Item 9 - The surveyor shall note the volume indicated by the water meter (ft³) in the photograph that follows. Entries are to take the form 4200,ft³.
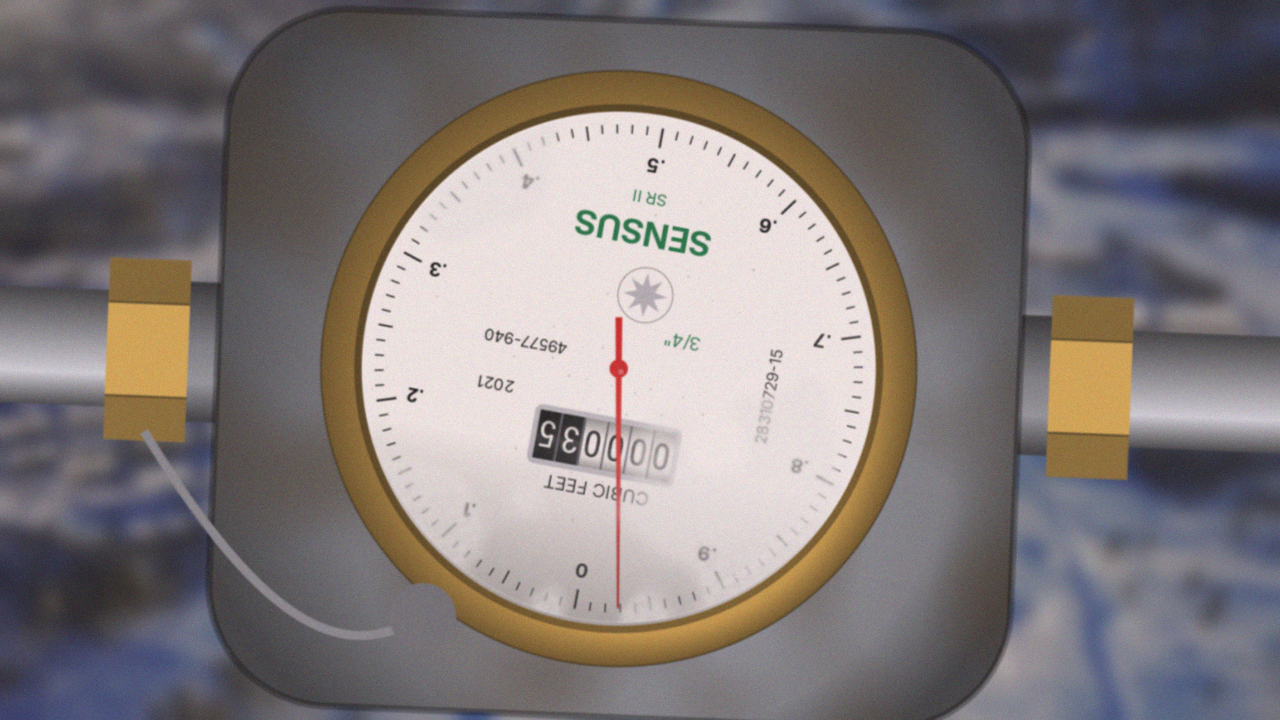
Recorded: 34.97,ft³
